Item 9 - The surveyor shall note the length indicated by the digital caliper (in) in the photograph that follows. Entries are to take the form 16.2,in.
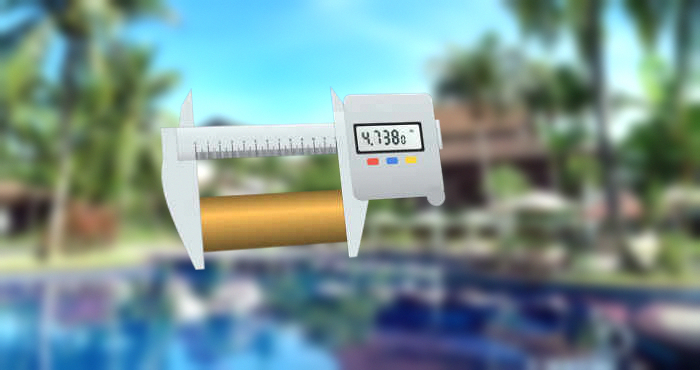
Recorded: 4.7380,in
